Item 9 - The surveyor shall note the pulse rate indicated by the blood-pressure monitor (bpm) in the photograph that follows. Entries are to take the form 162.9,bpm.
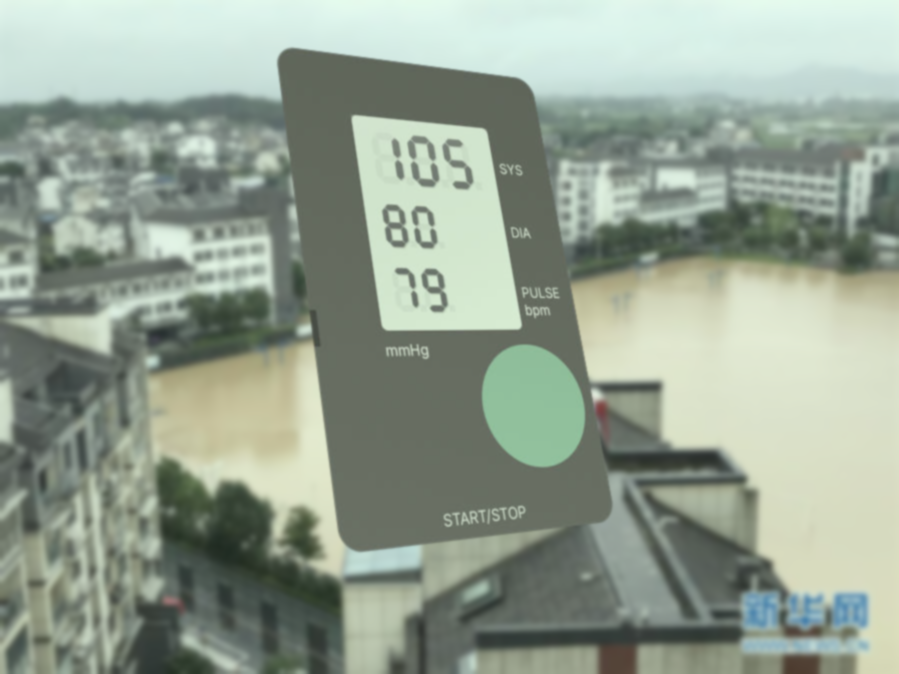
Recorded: 79,bpm
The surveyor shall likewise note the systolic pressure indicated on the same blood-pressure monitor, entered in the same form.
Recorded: 105,mmHg
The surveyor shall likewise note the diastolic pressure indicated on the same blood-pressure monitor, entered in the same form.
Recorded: 80,mmHg
